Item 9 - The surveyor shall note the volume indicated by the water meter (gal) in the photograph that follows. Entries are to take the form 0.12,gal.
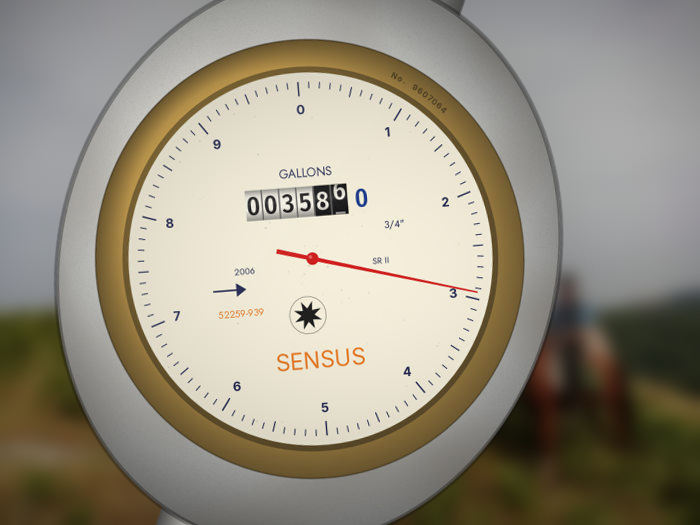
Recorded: 35862.9,gal
